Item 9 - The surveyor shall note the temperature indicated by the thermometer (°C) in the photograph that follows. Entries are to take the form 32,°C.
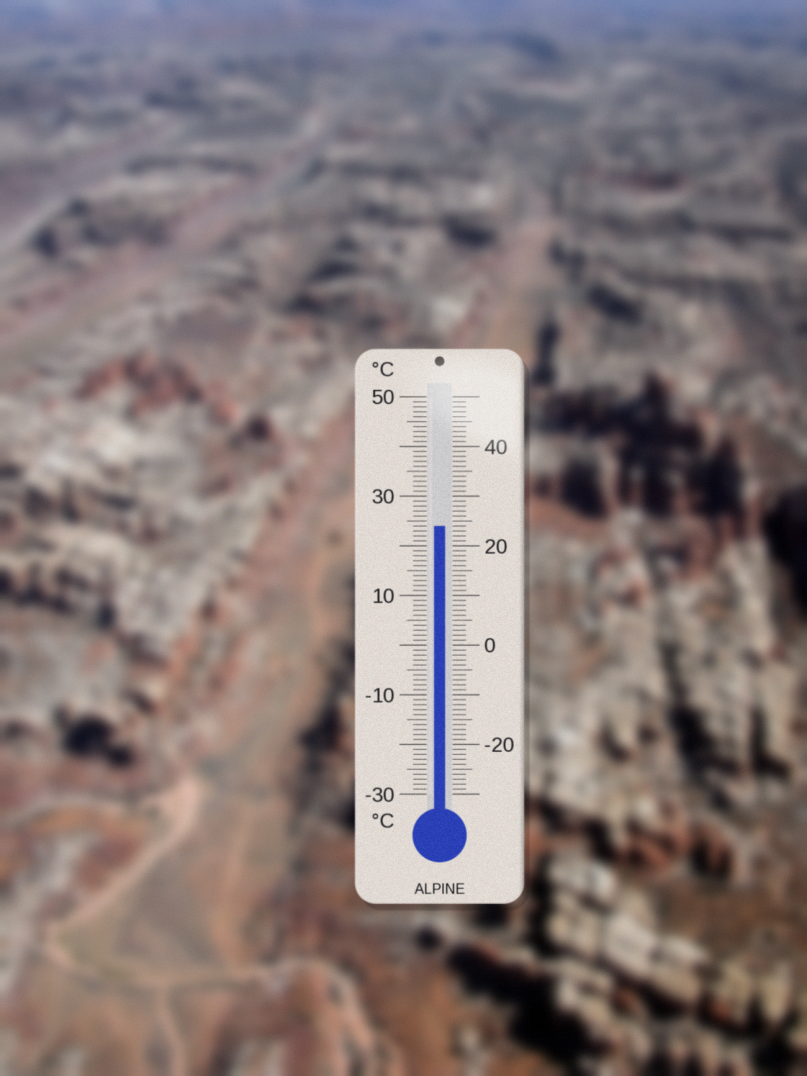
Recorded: 24,°C
